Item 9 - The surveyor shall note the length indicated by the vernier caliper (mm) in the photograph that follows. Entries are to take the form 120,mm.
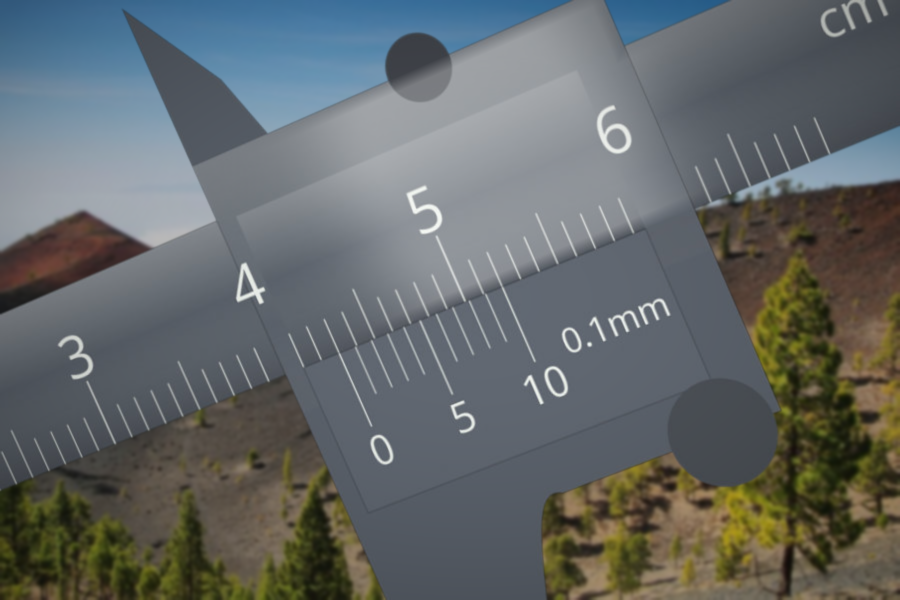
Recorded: 43.0,mm
